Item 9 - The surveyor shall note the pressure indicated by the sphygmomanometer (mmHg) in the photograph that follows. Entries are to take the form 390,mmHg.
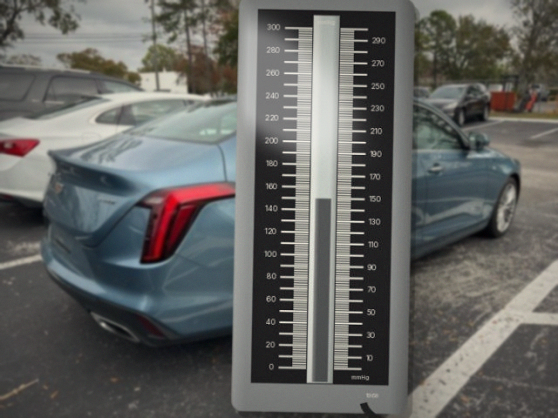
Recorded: 150,mmHg
